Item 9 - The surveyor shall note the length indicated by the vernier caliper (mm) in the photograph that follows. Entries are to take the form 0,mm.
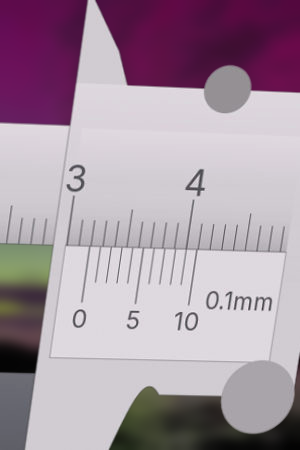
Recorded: 31.9,mm
